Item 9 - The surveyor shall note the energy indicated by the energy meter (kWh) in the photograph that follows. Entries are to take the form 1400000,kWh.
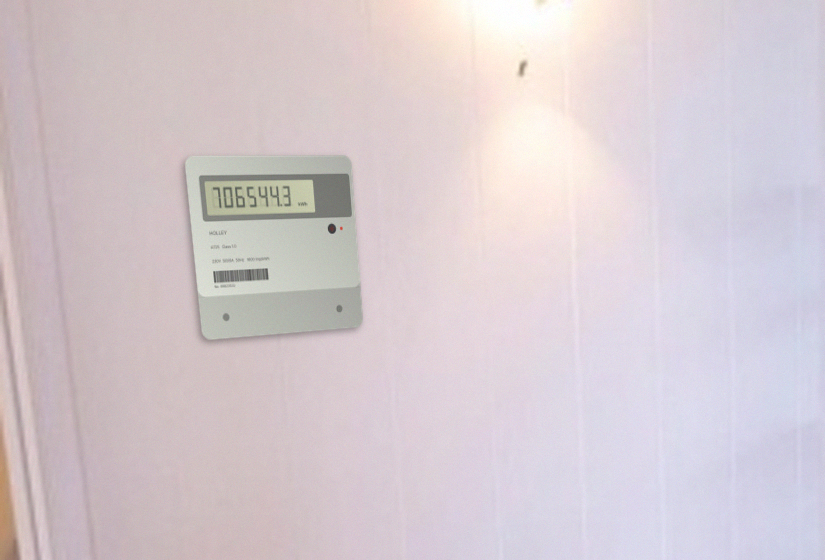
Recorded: 706544.3,kWh
